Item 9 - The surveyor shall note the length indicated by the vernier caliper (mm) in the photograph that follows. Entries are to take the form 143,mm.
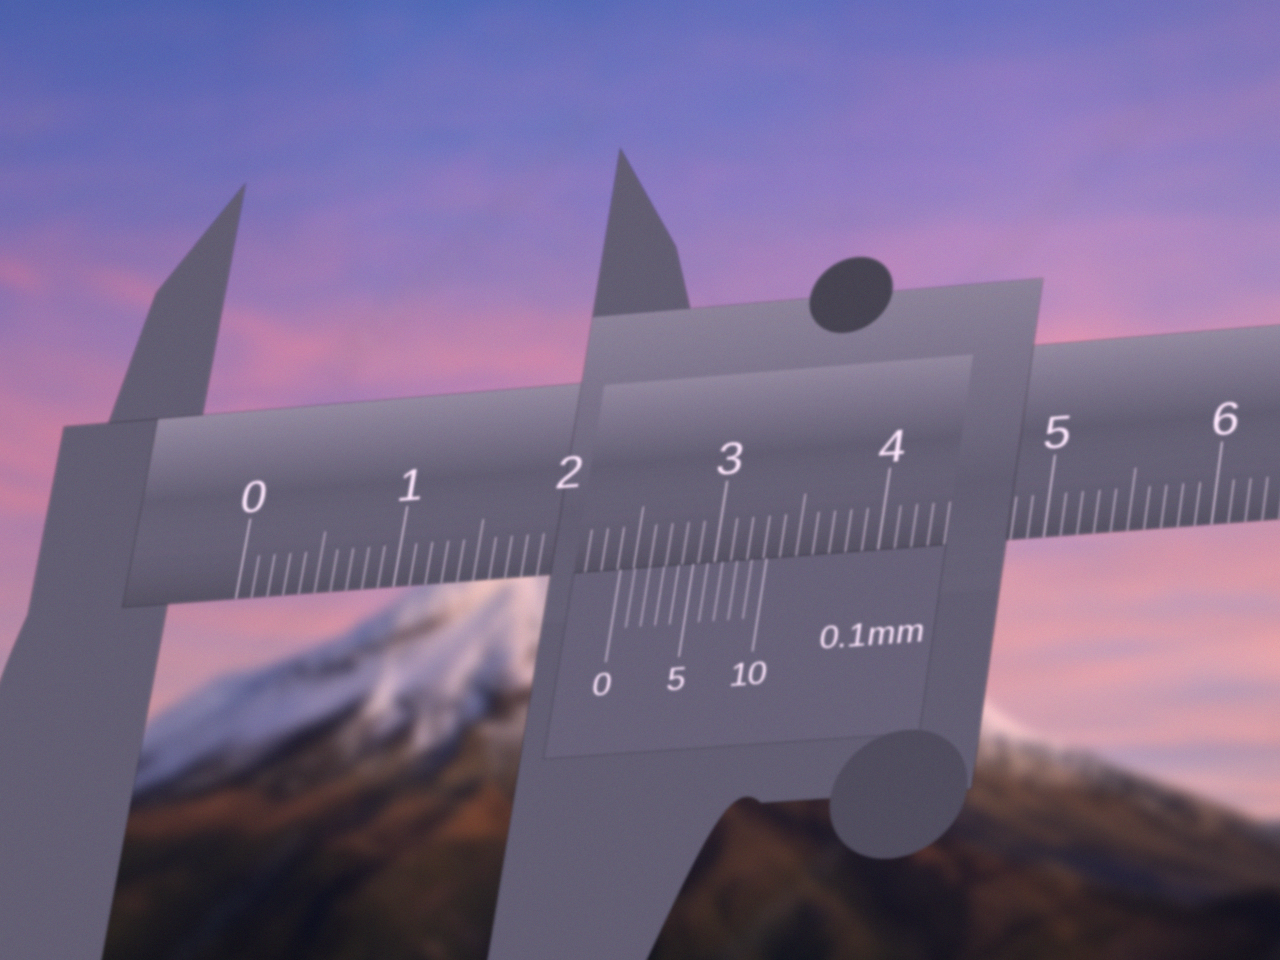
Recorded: 24.2,mm
